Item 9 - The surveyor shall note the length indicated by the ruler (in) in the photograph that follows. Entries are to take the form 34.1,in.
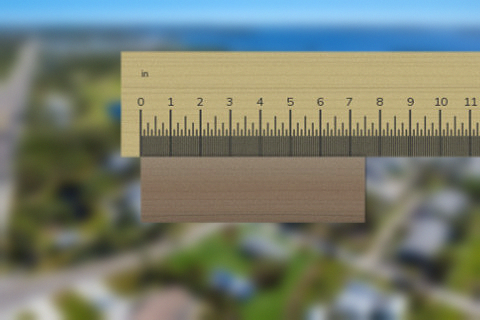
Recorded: 7.5,in
